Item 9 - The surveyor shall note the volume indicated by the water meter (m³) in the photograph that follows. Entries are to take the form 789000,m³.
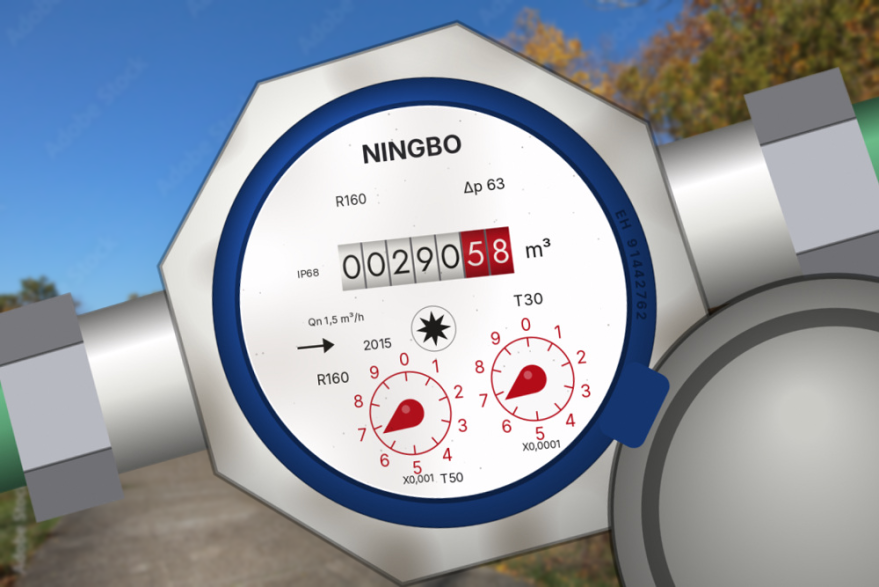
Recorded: 290.5866,m³
